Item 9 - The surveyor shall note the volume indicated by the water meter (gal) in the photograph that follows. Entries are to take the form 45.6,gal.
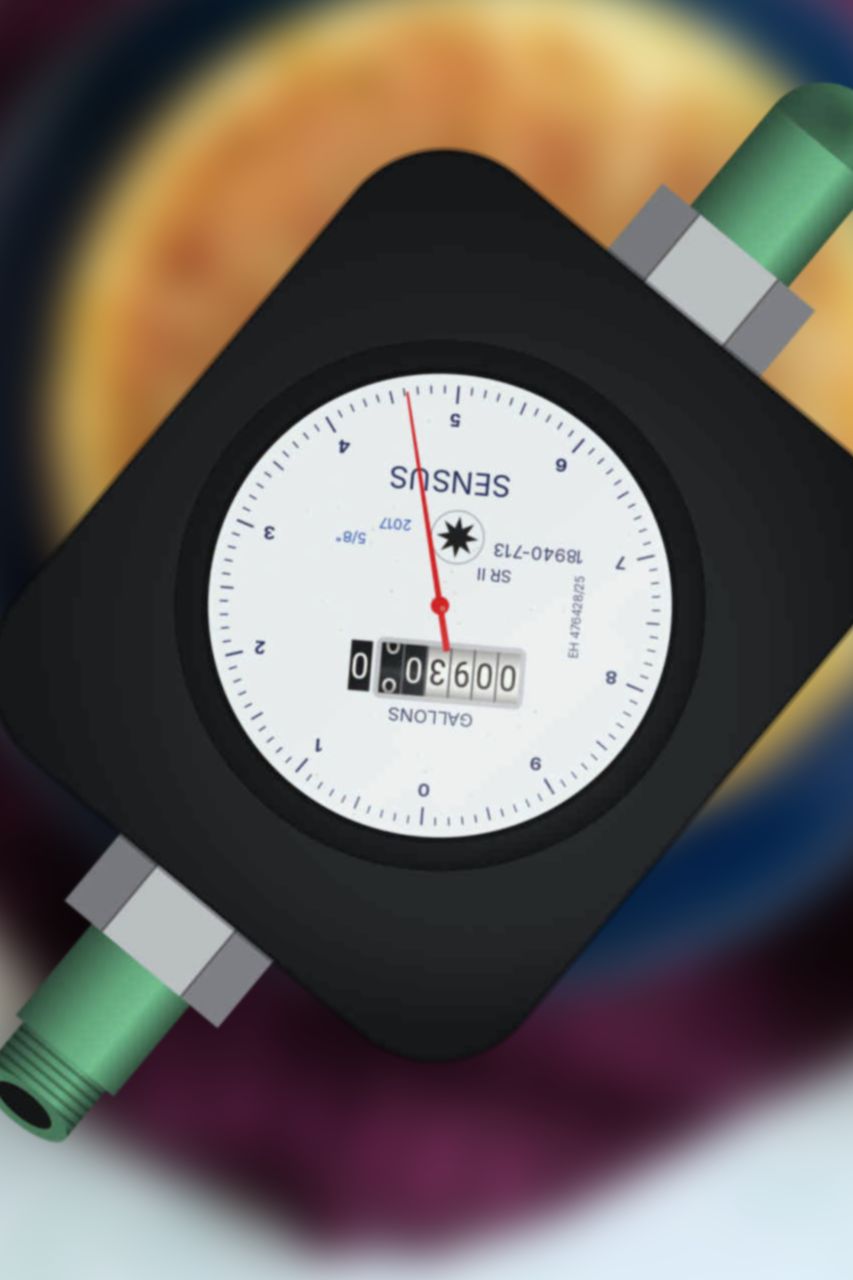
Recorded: 93084.6,gal
